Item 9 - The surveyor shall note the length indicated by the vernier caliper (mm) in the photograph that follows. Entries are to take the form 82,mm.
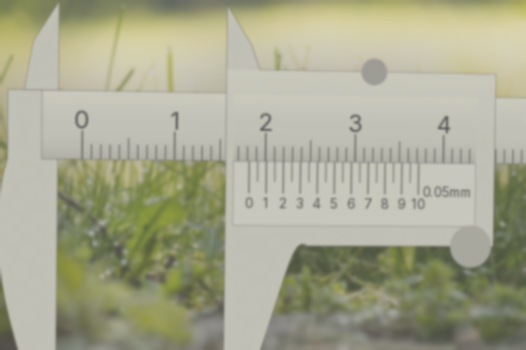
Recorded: 18.2,mm
